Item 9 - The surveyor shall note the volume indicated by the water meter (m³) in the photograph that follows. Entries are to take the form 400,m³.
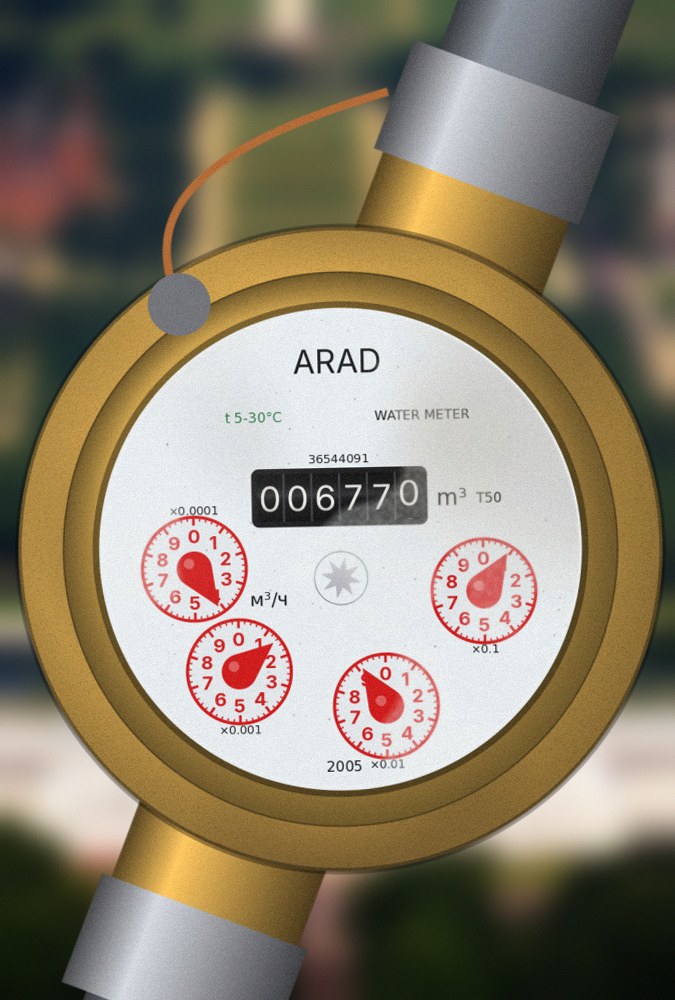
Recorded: 6770.0914,m³
